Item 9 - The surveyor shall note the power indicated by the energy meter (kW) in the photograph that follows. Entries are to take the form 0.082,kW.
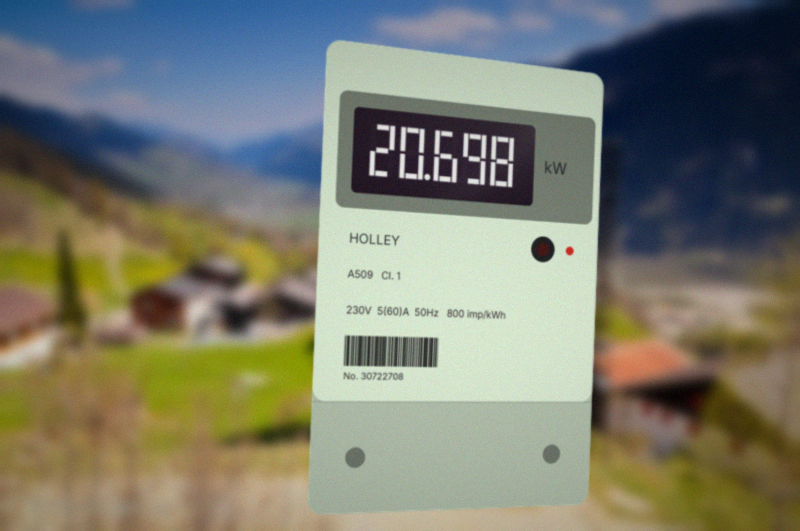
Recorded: 20.698,kW
